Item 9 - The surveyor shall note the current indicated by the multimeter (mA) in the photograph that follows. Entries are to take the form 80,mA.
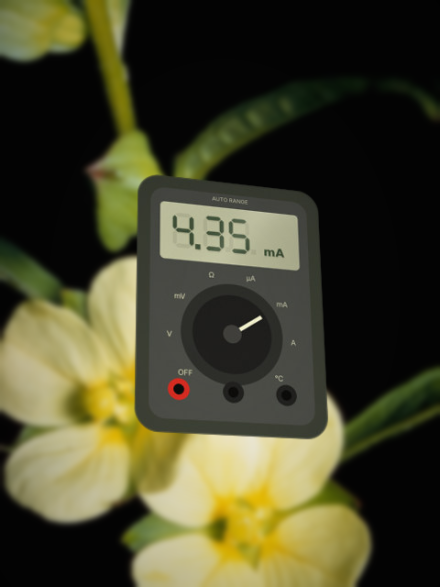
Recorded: 4.35,mA
